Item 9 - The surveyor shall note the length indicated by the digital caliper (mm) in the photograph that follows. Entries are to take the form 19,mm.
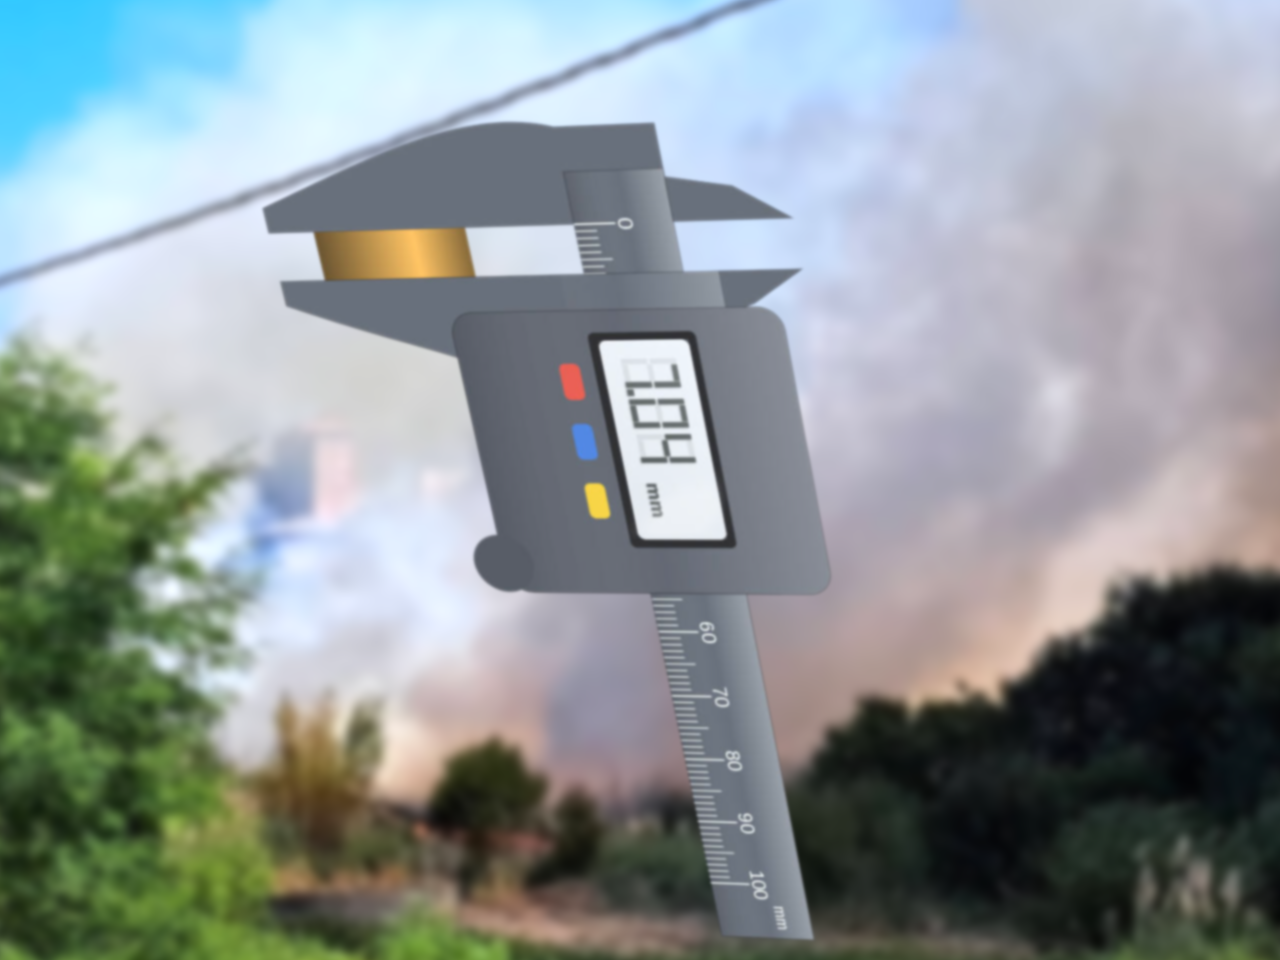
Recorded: 7.04,mm
